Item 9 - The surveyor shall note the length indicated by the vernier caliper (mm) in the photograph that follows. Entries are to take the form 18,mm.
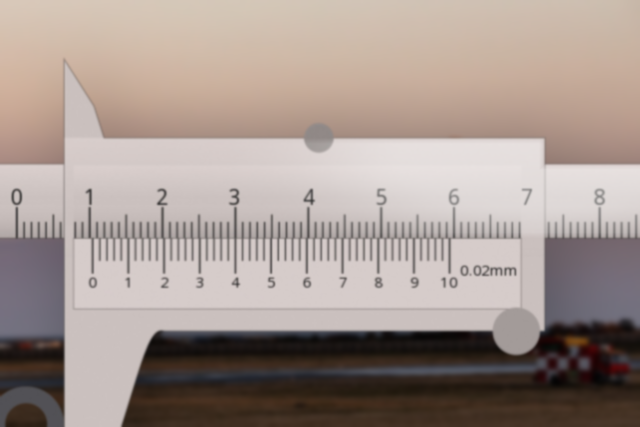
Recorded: 10.4,mm
